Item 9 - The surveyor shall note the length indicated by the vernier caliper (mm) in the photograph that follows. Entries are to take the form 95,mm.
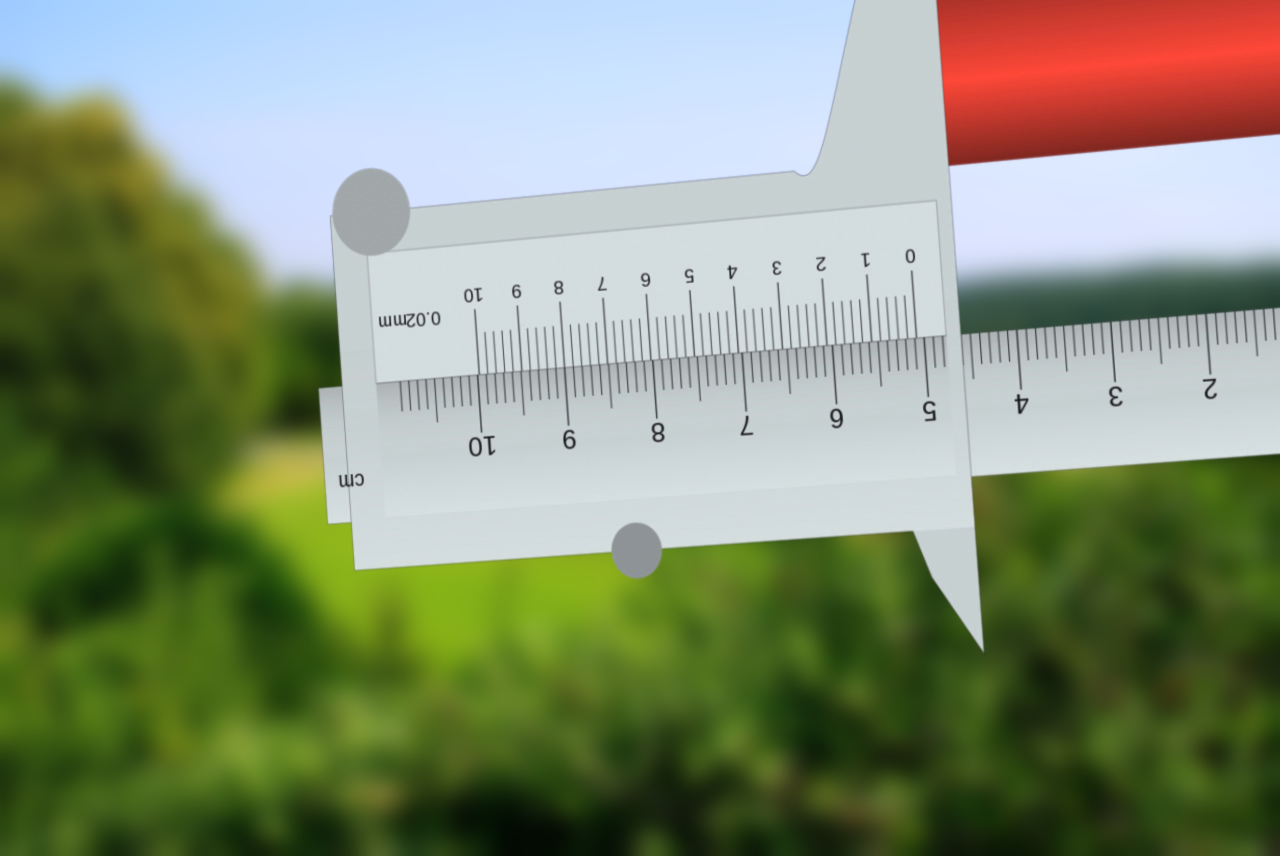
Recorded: 50.8,mm
